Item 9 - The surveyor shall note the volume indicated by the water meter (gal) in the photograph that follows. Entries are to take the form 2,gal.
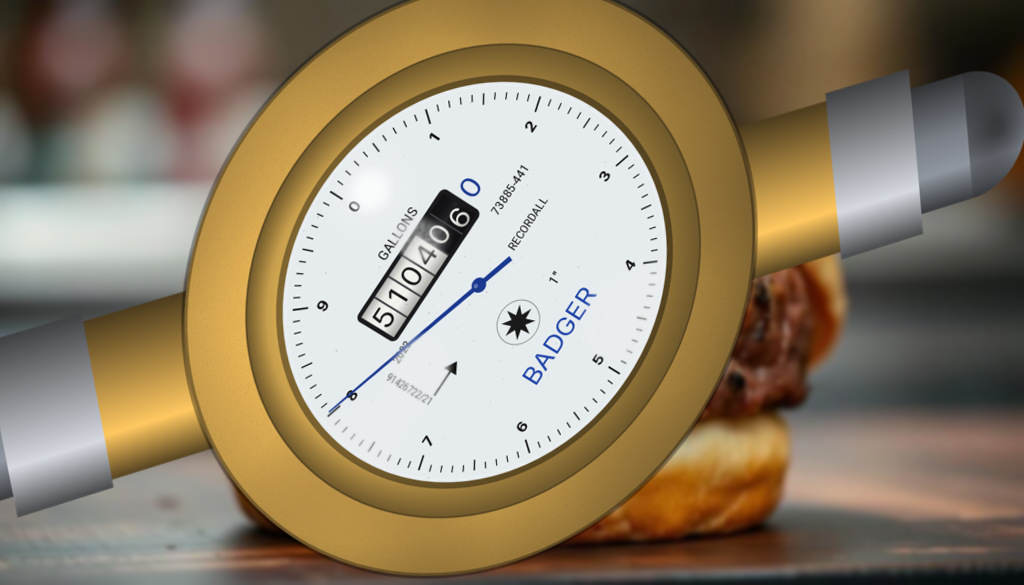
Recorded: 5104058.0,gal
